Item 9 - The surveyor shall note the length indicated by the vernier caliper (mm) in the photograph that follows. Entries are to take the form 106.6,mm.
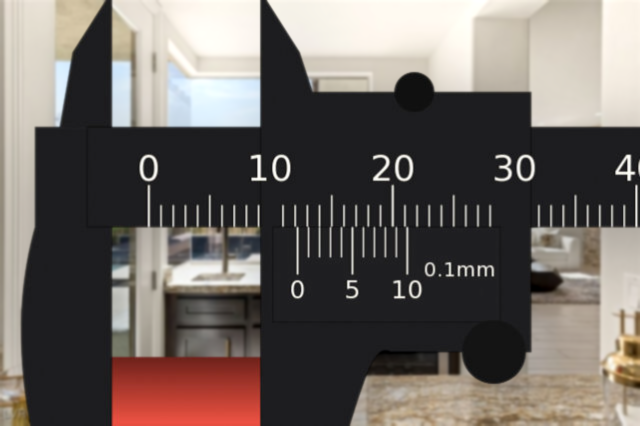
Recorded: 12.2,mm
